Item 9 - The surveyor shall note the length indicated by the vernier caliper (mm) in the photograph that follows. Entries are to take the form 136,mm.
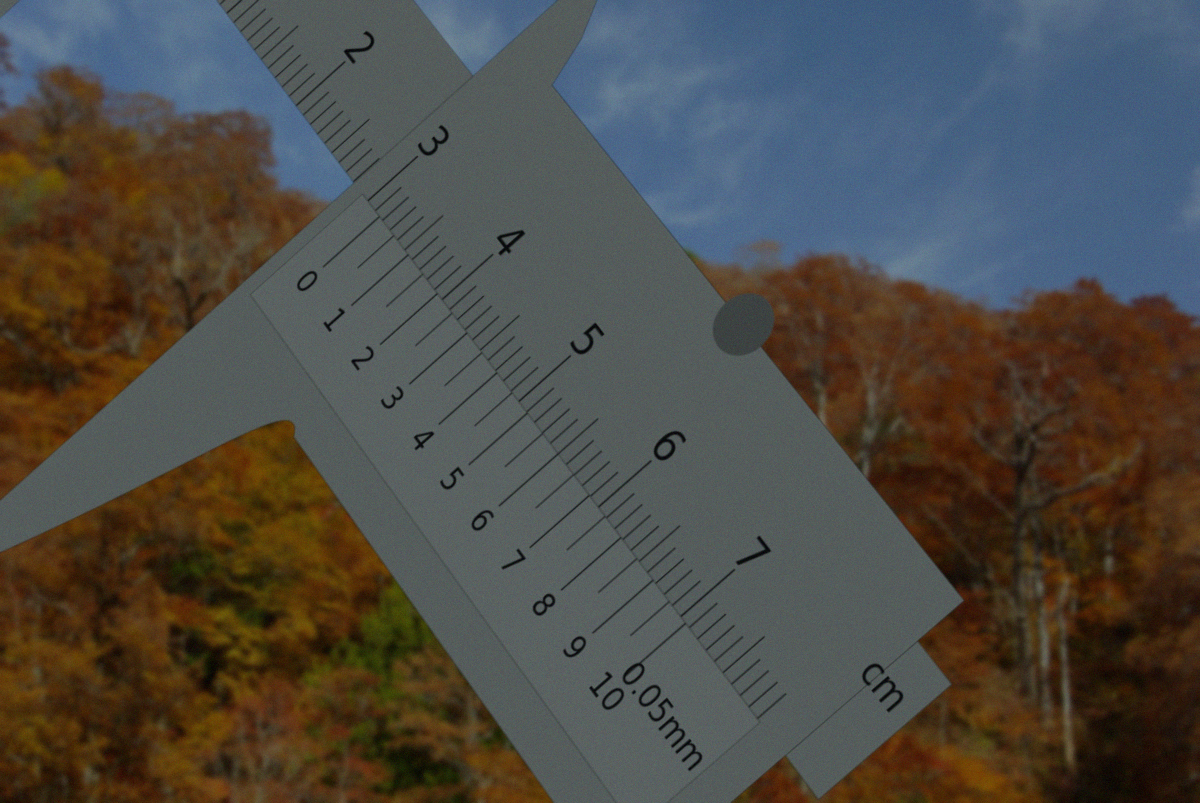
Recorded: 31.6,mm
